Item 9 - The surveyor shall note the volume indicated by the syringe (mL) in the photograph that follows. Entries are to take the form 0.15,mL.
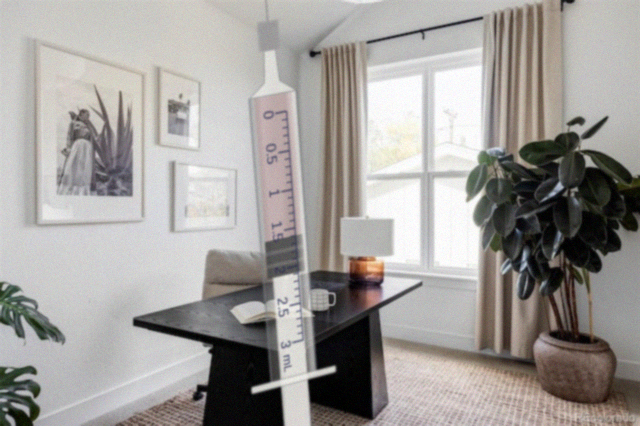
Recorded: 1.6,mL
